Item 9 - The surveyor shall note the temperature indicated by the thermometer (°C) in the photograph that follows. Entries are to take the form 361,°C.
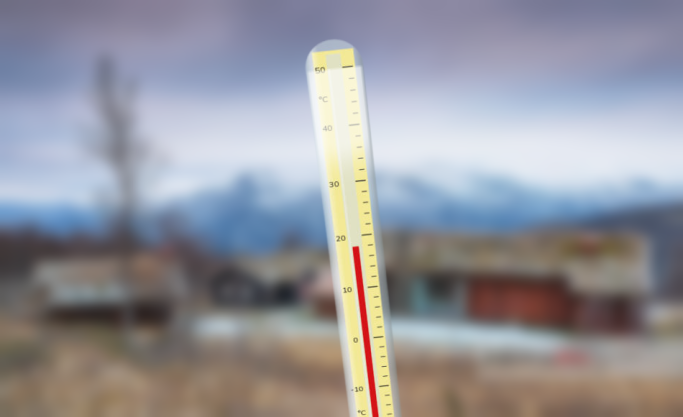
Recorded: 18,°C
